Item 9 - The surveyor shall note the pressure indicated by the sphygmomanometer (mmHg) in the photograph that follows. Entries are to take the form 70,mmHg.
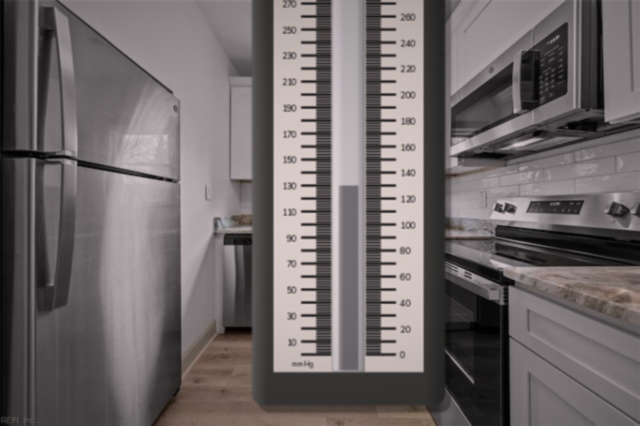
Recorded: 130,mmHg
